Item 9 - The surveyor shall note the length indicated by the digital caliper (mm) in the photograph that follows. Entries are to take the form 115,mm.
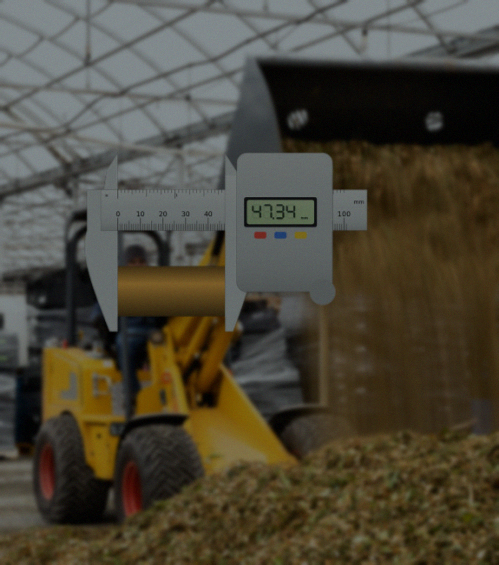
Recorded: 47.34,mm
